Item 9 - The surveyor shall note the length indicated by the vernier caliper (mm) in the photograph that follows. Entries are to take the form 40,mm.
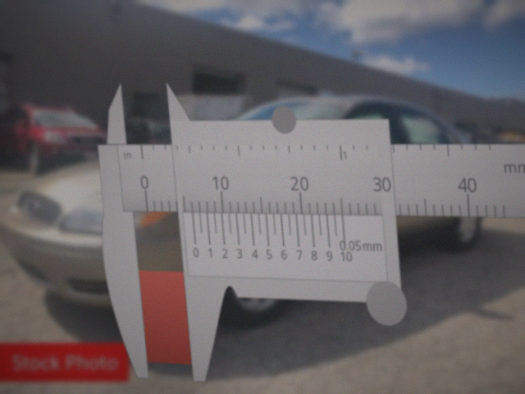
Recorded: 6.0,mm
